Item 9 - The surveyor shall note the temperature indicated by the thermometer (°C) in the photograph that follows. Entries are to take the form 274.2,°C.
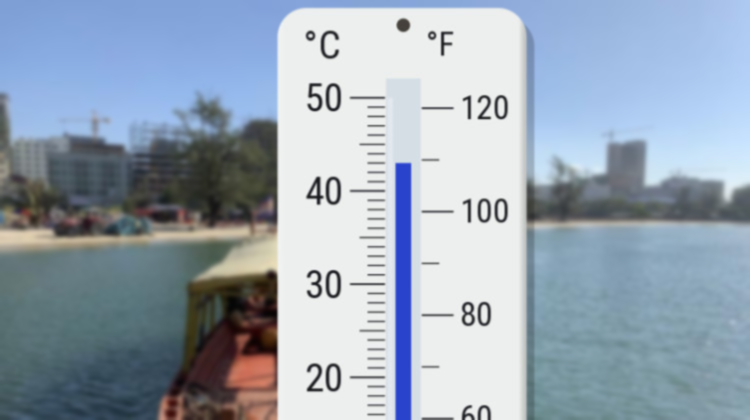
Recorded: 43,°C
